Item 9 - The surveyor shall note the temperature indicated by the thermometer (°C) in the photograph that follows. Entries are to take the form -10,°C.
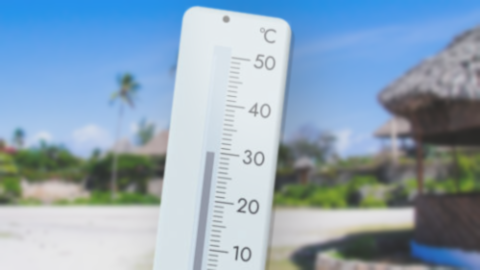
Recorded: 30,°C
